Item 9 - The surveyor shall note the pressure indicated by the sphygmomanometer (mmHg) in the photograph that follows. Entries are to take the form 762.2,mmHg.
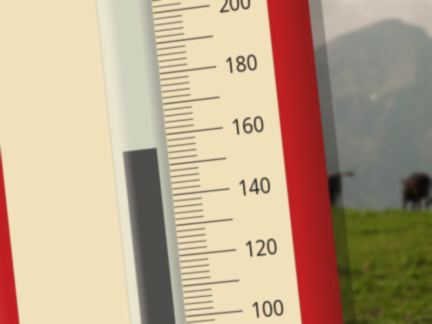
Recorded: 156,mmHg
